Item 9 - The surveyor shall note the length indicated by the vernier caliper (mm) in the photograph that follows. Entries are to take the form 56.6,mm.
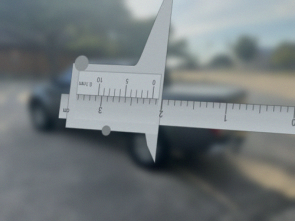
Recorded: 21.6,mm
